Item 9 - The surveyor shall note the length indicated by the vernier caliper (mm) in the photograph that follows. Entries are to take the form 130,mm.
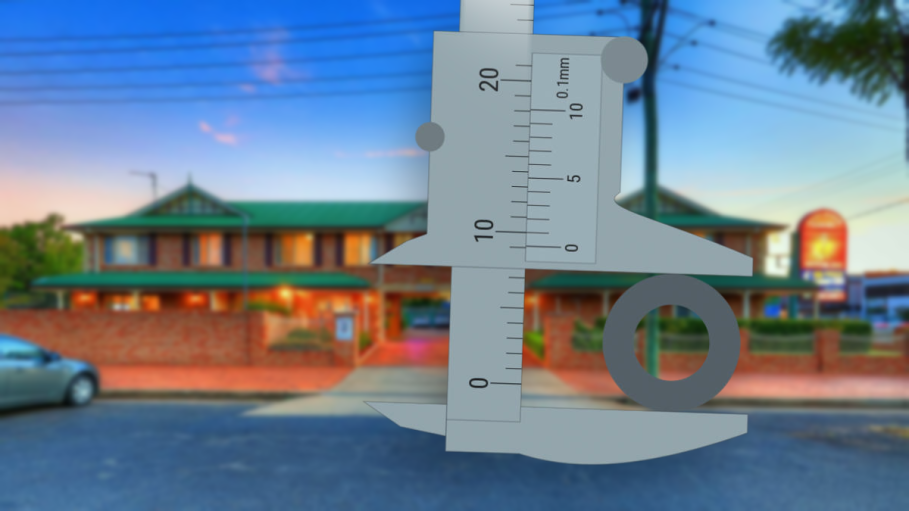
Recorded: 9.1,mm
